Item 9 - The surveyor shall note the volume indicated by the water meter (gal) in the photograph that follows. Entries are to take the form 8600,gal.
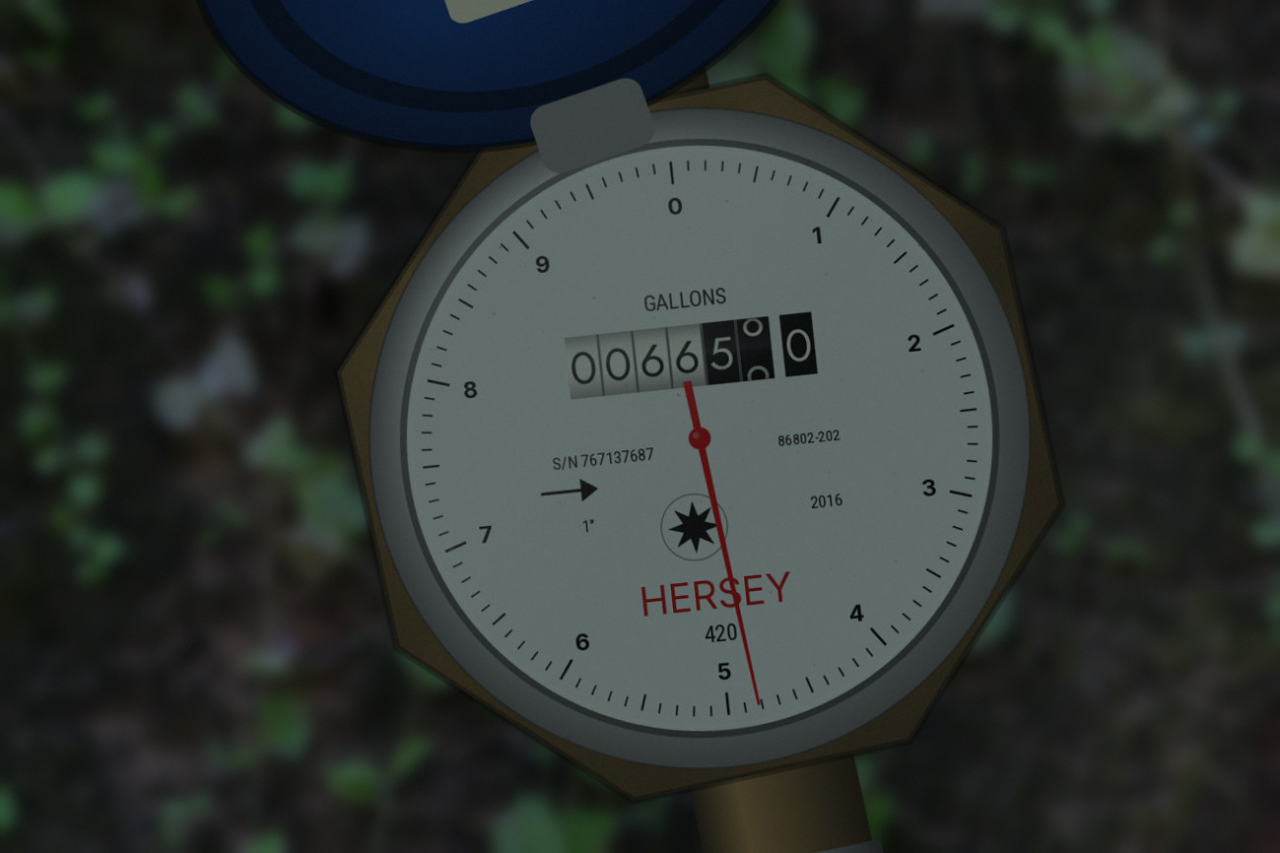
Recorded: 66584.8,gal
